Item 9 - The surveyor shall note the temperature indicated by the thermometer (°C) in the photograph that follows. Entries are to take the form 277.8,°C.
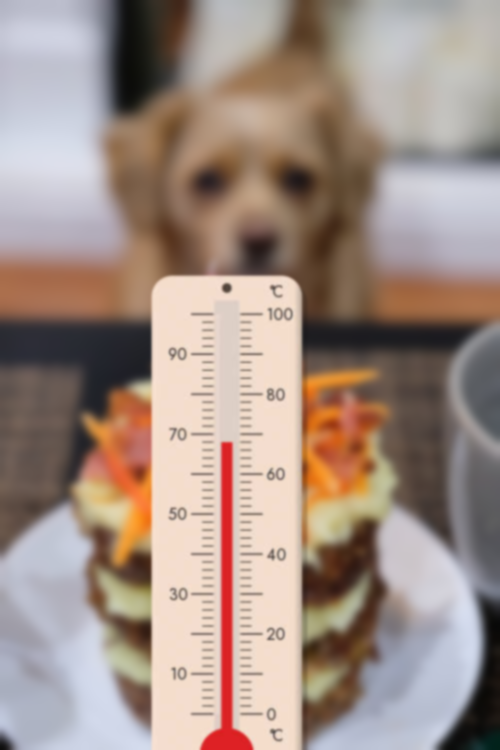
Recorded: 68,°C
